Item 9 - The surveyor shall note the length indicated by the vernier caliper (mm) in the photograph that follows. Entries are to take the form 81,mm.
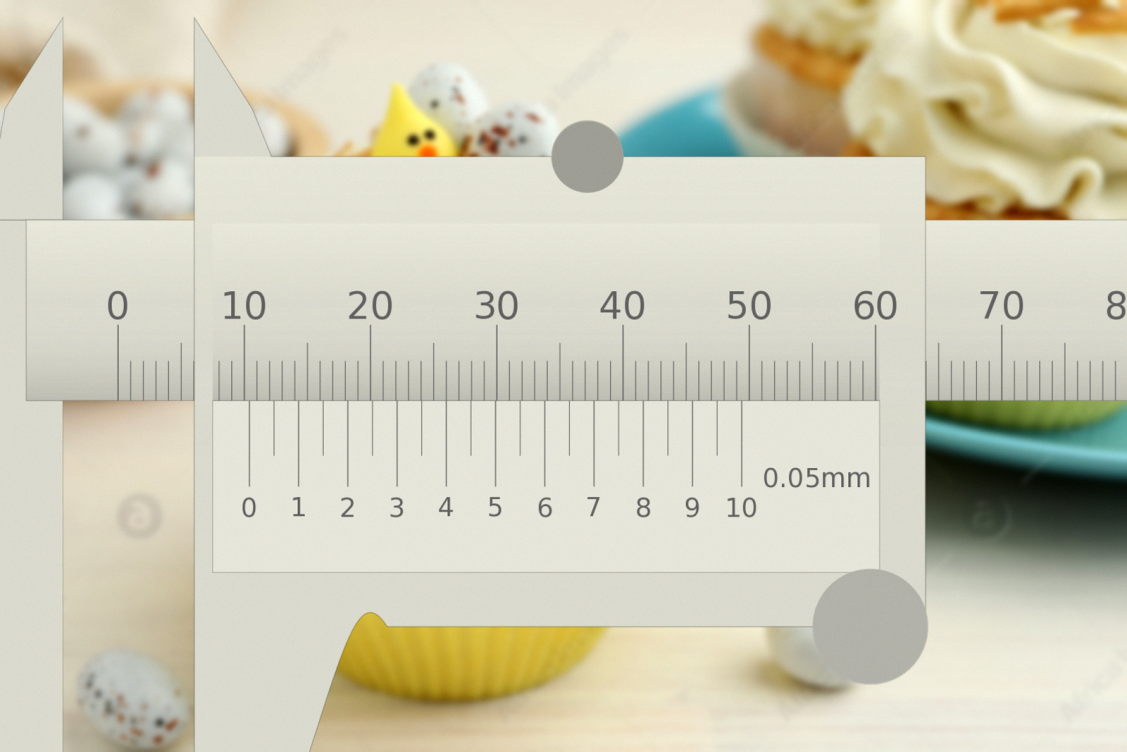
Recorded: 10.4,mm
